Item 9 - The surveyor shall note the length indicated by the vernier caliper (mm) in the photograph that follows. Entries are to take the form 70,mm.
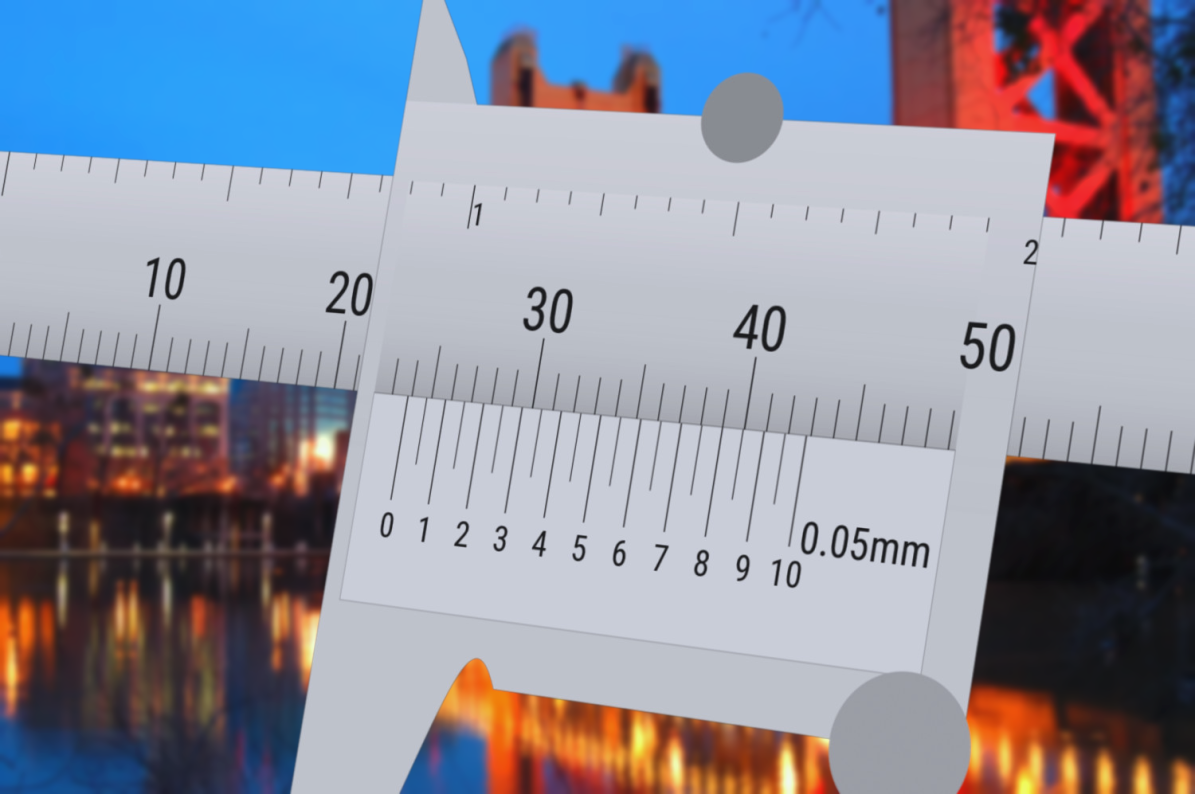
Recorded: 23.8,mm
